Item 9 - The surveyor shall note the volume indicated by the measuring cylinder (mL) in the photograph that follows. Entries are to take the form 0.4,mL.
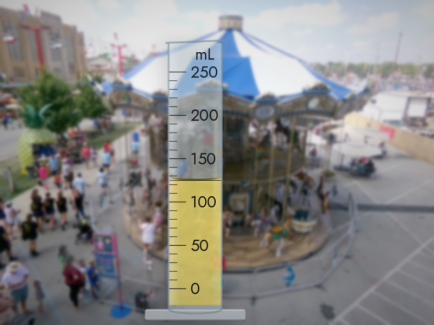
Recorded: 125,mL
